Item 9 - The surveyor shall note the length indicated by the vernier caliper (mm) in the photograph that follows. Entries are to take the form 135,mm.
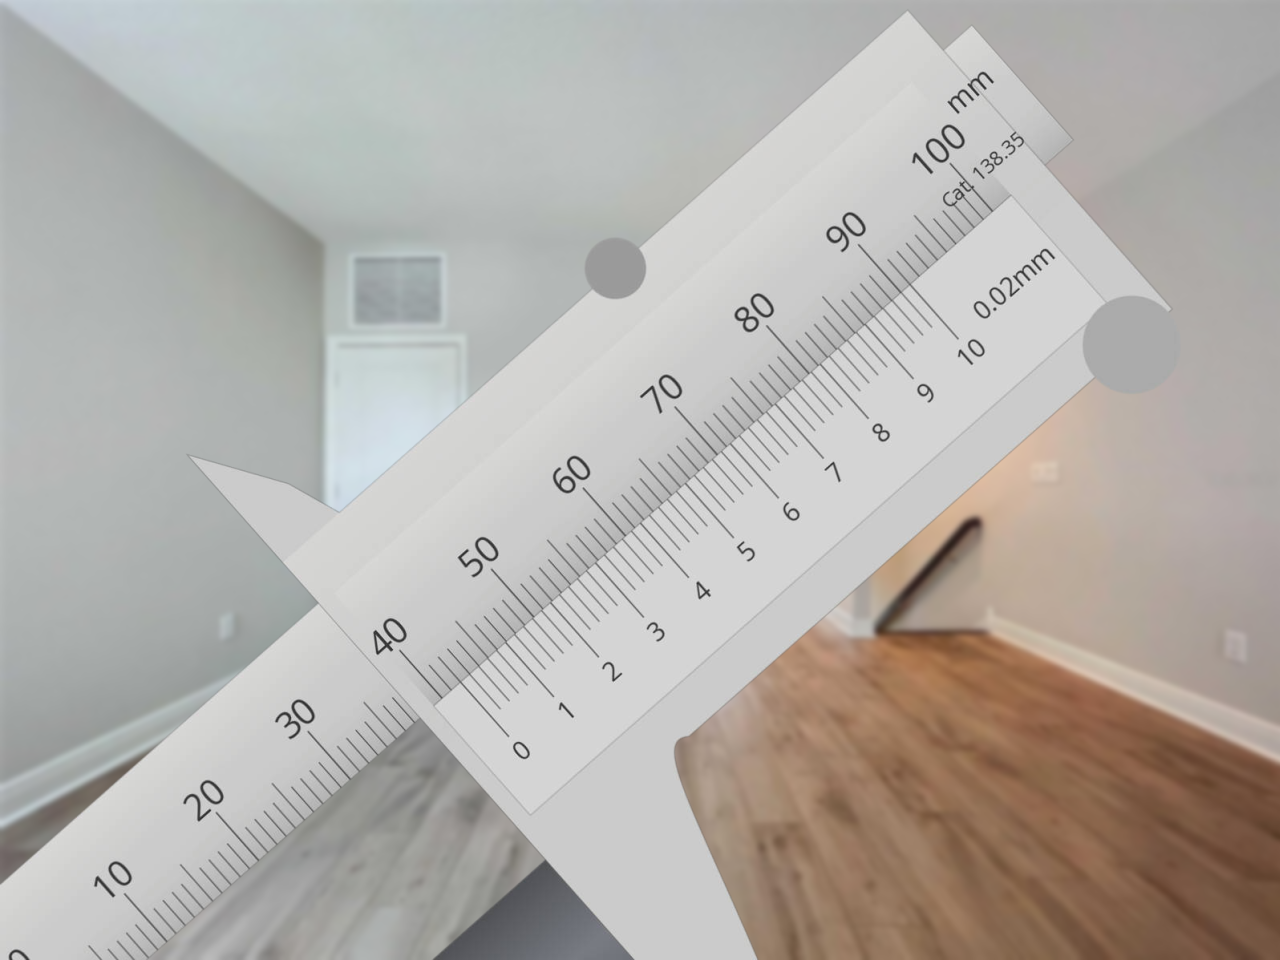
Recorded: 42.0,mm
